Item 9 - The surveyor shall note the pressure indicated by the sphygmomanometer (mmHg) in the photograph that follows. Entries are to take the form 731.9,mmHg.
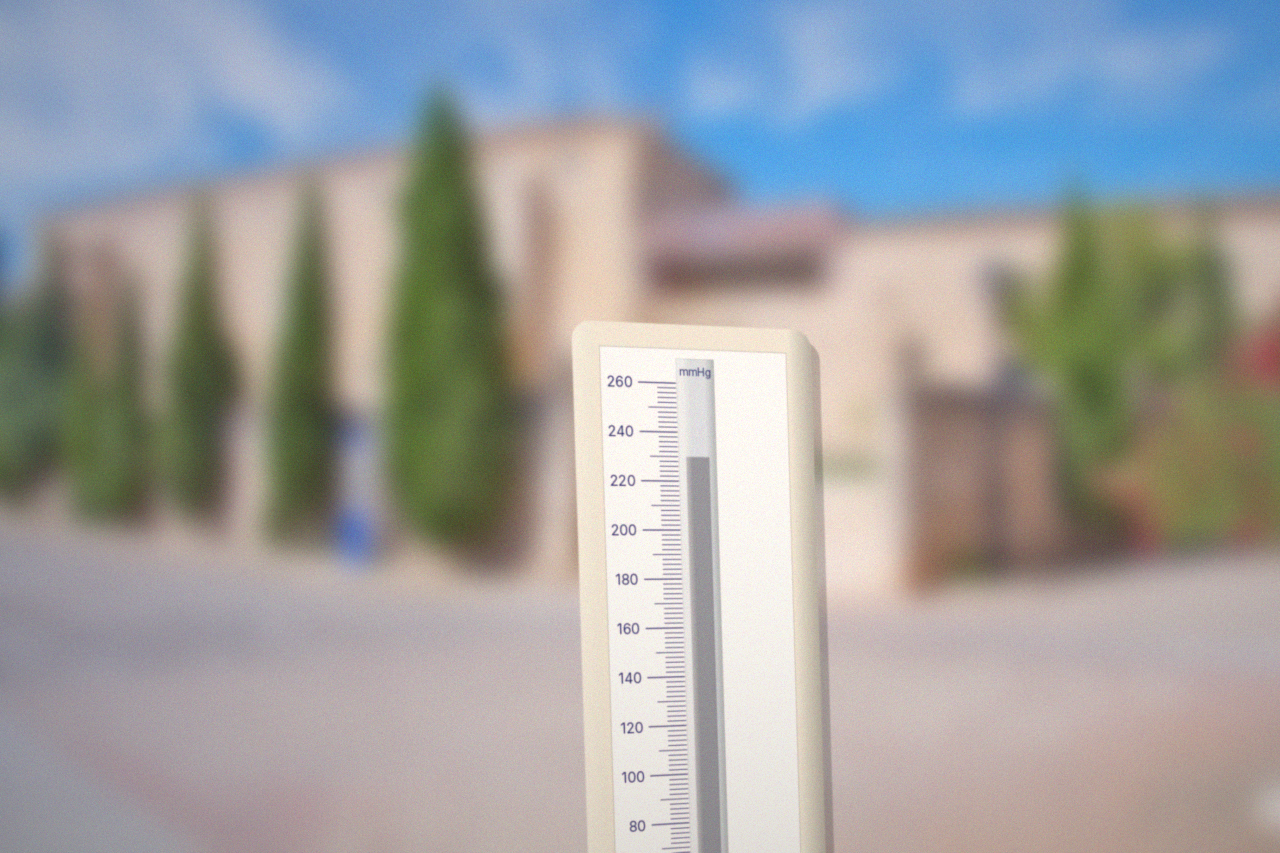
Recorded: 230,mmHg
